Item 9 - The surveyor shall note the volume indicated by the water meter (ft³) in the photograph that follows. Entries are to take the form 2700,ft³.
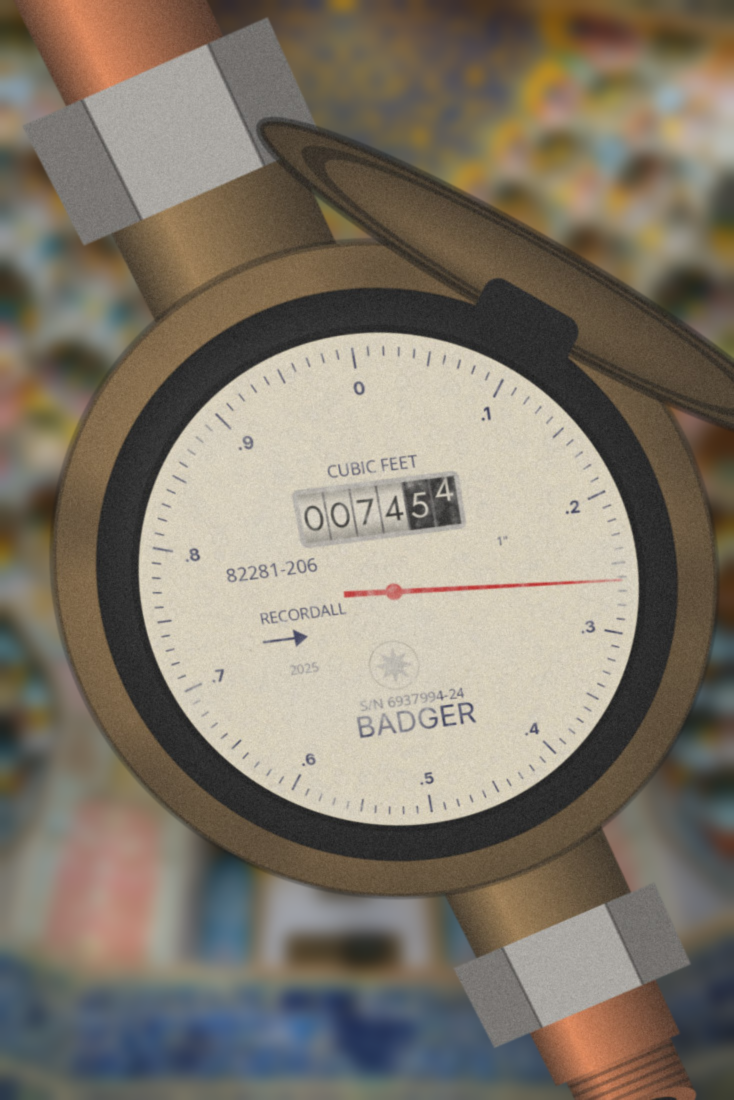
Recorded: 7454.26,ft³
